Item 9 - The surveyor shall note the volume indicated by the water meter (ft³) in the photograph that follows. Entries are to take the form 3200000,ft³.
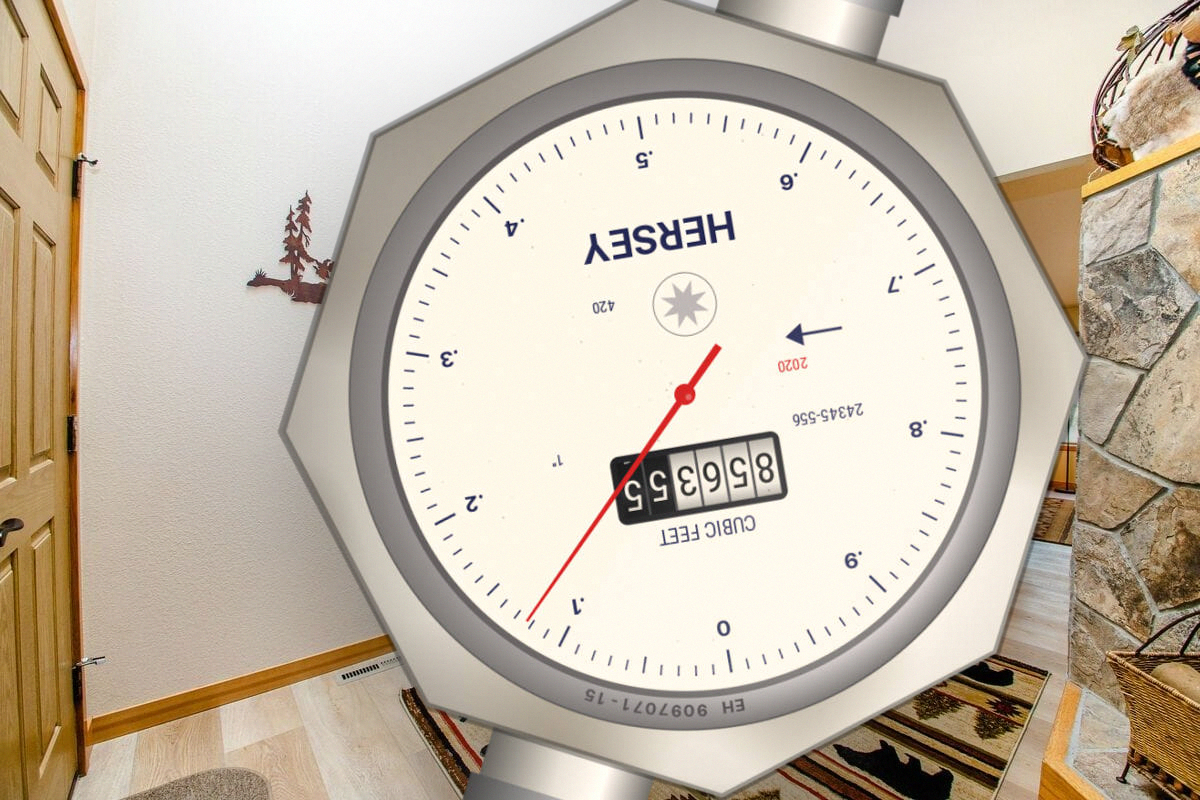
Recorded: 856355.12,ft³
